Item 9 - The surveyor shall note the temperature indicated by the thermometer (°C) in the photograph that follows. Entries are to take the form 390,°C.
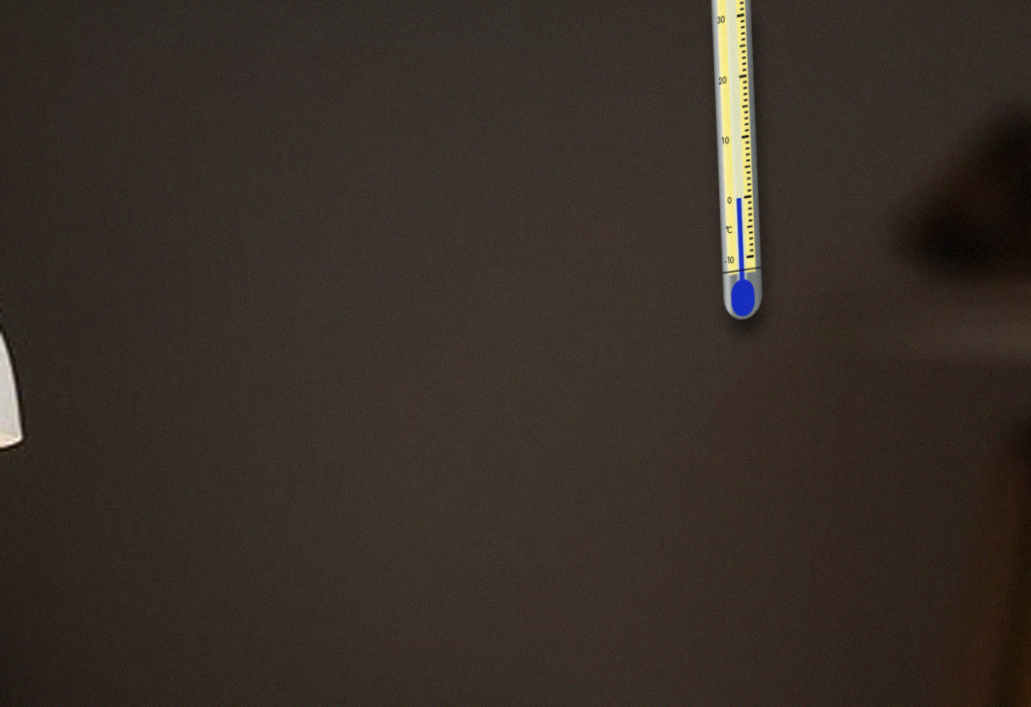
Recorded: 0,°C
